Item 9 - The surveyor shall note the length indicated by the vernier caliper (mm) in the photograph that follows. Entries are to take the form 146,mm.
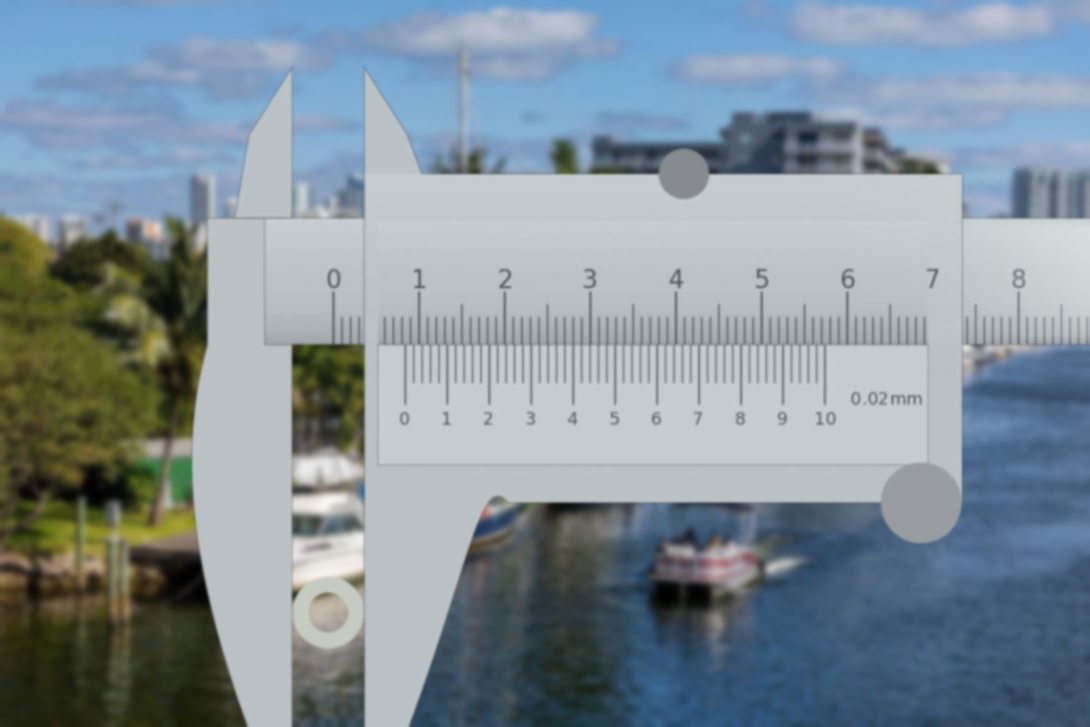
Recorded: 8.4,mm
